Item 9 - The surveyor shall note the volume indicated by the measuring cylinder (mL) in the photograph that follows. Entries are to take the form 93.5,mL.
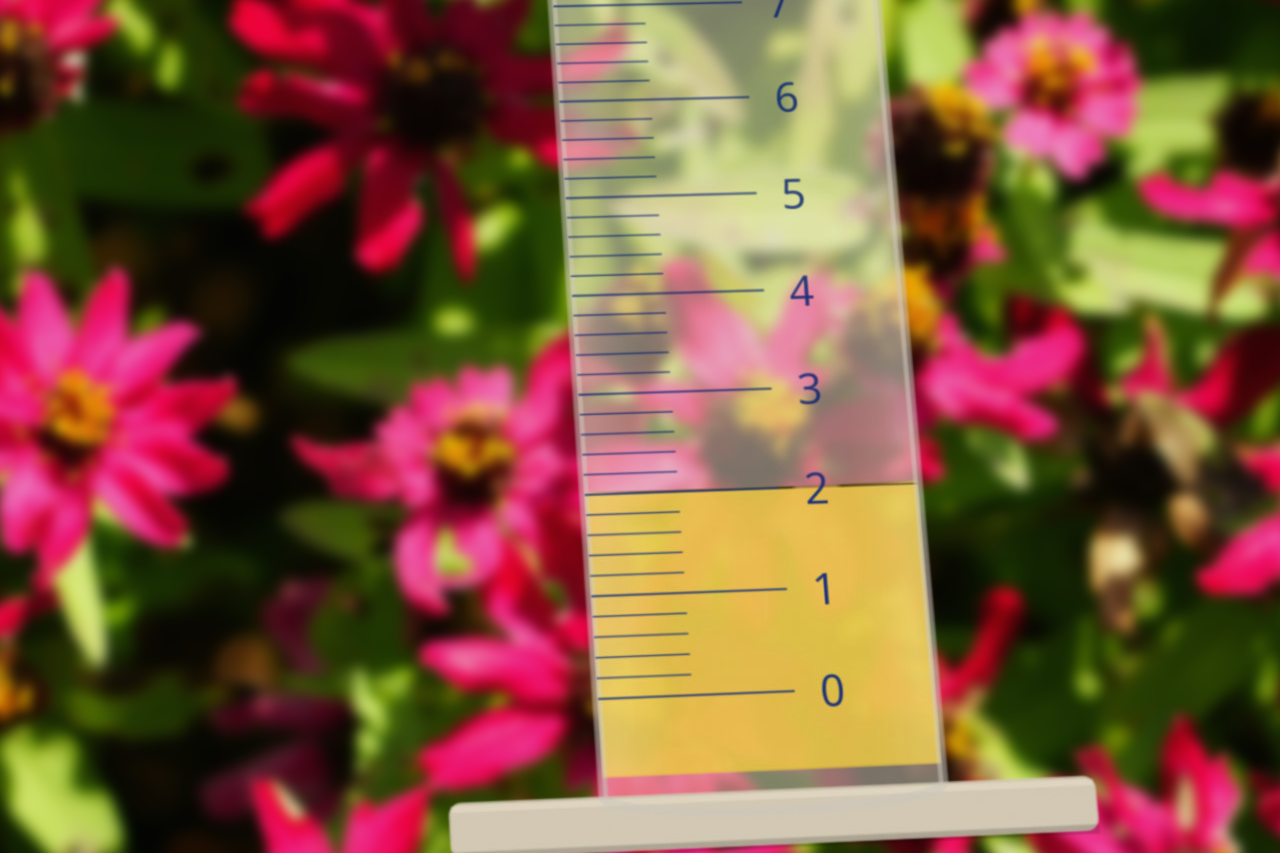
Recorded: 2,mL
